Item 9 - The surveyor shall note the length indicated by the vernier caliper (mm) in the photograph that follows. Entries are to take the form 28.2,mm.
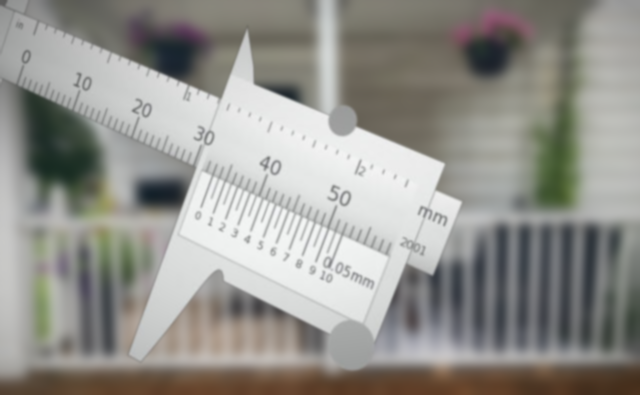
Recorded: 33.0,mm
